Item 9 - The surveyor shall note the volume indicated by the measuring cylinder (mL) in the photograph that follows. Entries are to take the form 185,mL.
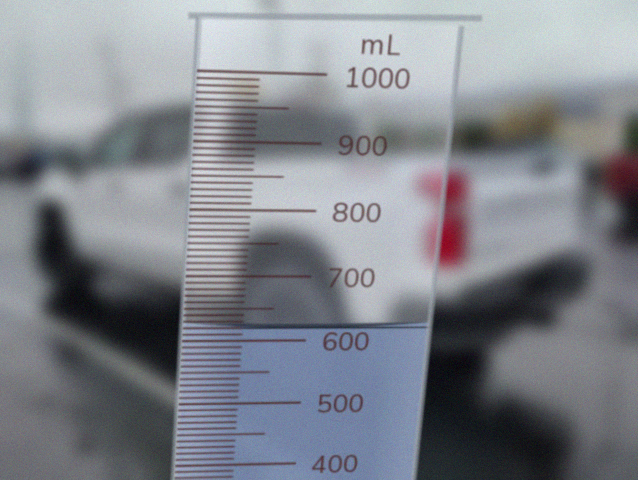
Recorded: 620,mL
